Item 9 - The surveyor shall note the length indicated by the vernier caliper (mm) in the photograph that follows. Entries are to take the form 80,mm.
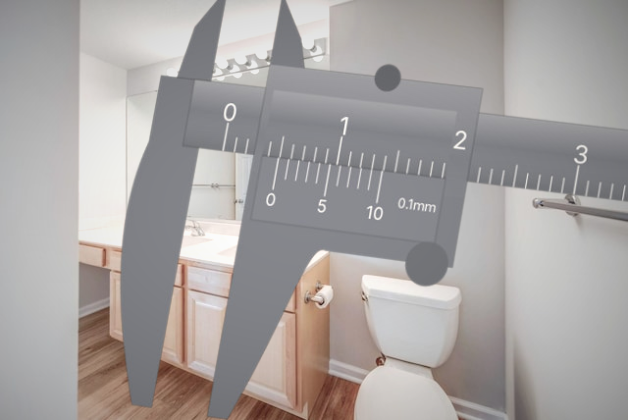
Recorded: 4.9,mm
